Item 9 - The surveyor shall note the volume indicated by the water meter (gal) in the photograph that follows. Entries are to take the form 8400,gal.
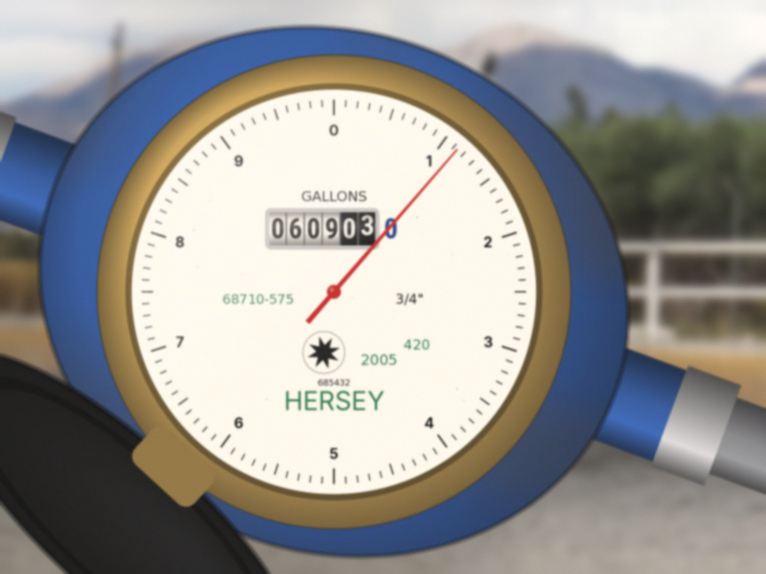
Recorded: 609031.1,gal
